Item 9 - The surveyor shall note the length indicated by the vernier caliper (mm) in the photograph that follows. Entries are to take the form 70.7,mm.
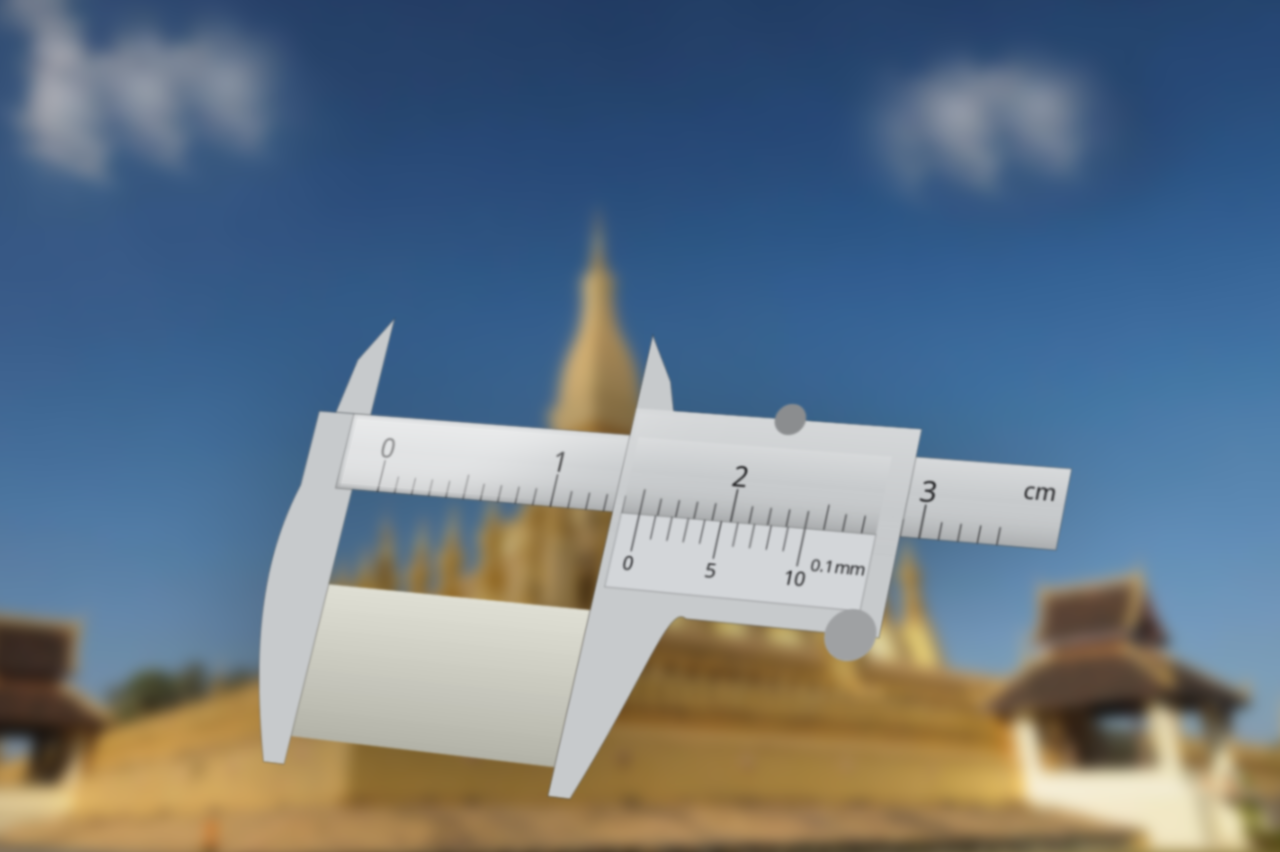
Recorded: 15.0,mm
